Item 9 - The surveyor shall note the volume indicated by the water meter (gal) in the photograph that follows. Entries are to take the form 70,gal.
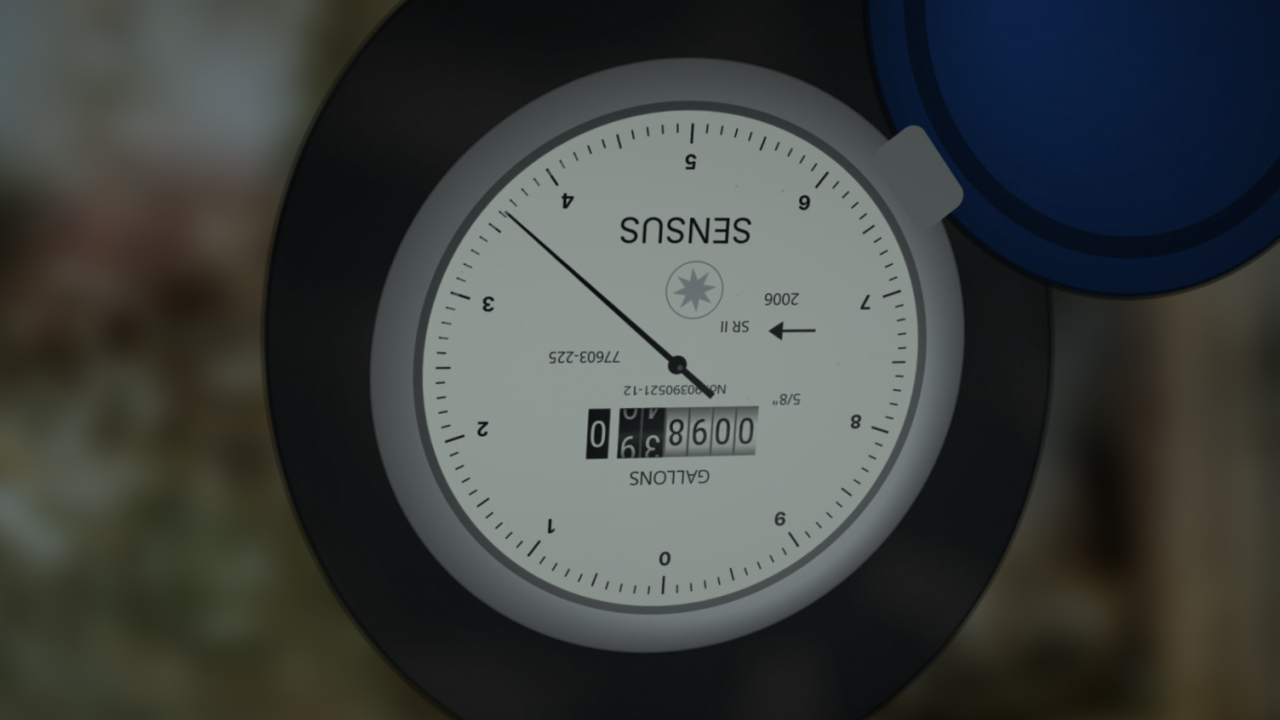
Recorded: 98393.6,gal
